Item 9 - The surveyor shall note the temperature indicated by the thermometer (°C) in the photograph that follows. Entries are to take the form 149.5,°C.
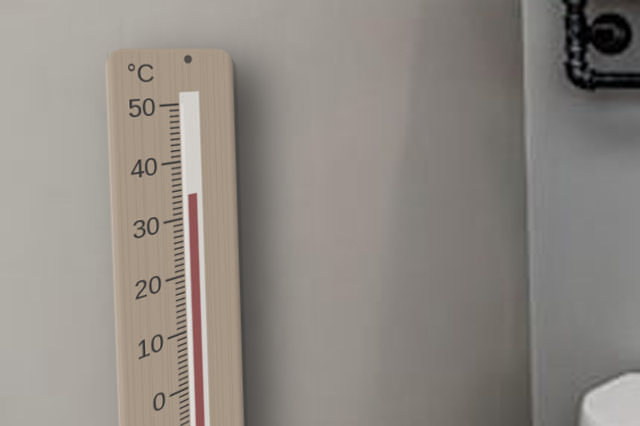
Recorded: 34,°C
